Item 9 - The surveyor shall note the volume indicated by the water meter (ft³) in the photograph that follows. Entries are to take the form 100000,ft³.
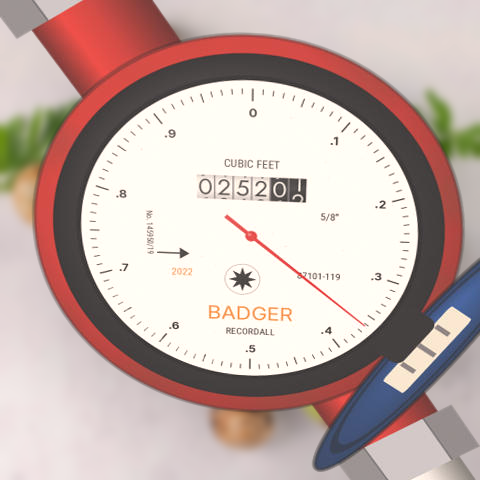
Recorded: 25201.36,ft³
